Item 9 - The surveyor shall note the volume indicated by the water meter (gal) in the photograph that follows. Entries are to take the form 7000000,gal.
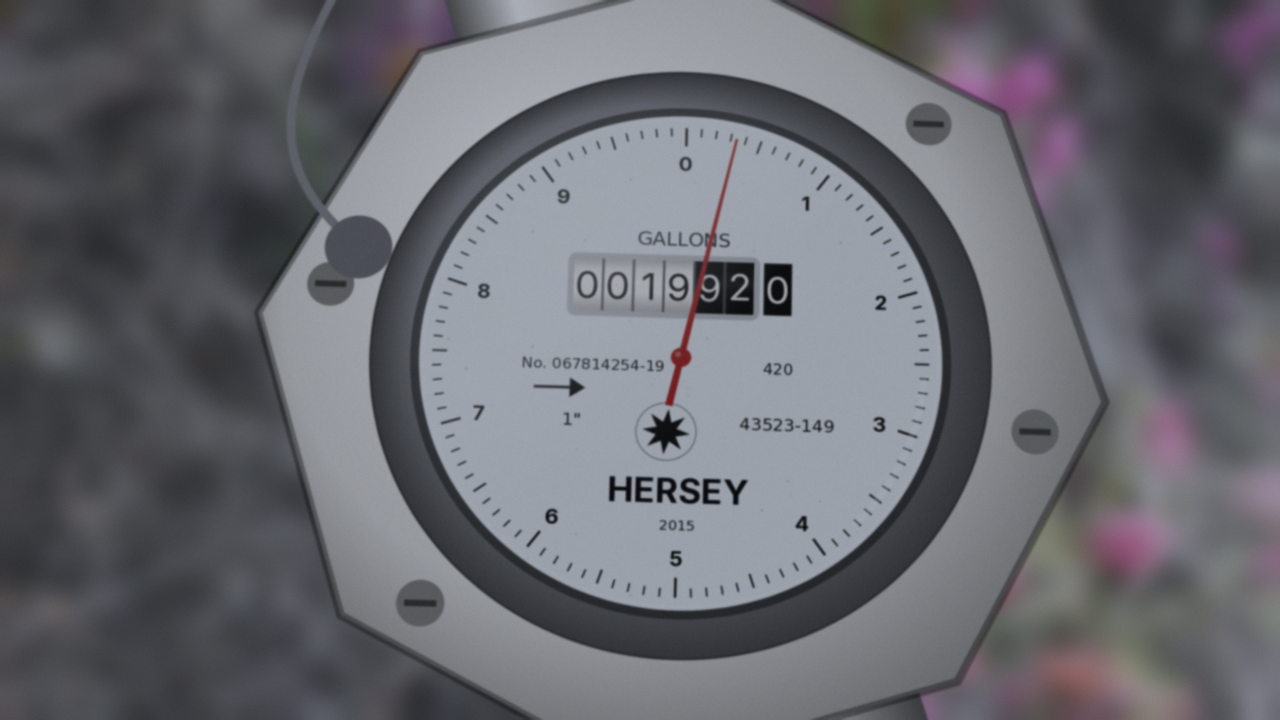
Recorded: 19920.3,gal
